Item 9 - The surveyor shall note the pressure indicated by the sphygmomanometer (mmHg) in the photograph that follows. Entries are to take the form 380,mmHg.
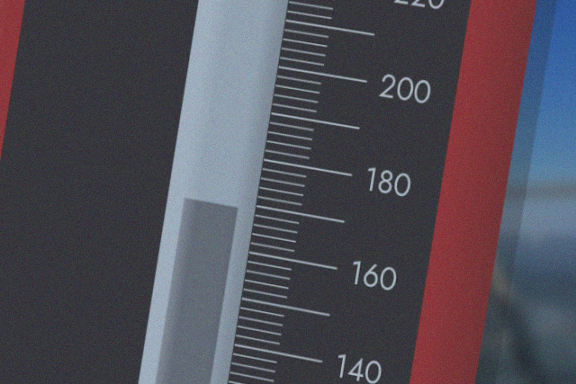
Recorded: 169,mmHg
